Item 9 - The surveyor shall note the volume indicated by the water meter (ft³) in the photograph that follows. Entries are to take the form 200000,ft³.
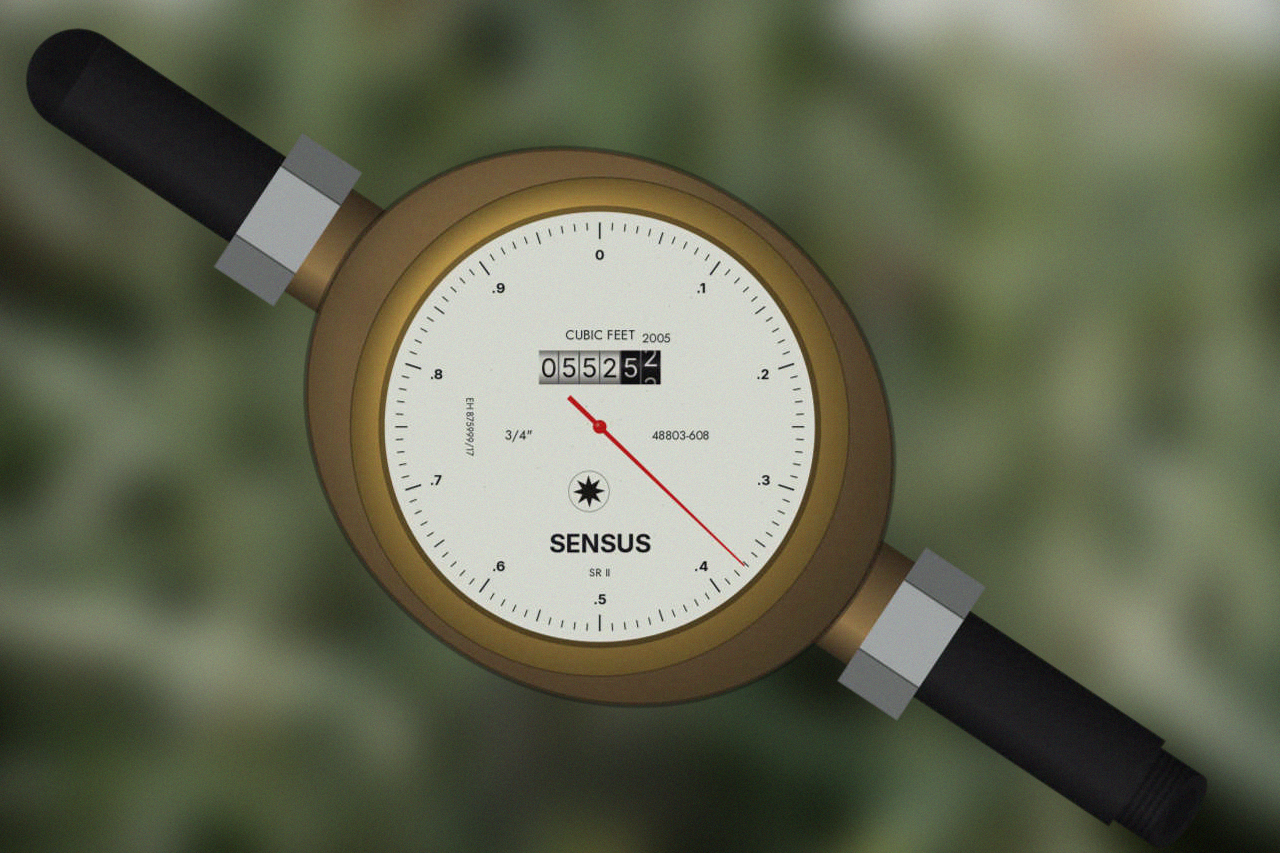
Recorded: 55252.37,ft³
